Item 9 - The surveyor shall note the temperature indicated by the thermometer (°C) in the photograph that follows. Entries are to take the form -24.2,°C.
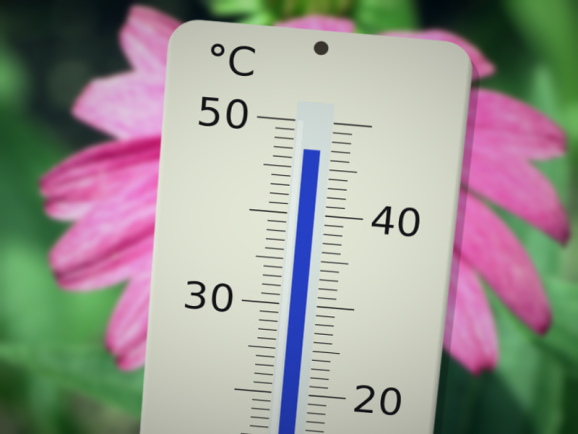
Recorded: 47,°C
